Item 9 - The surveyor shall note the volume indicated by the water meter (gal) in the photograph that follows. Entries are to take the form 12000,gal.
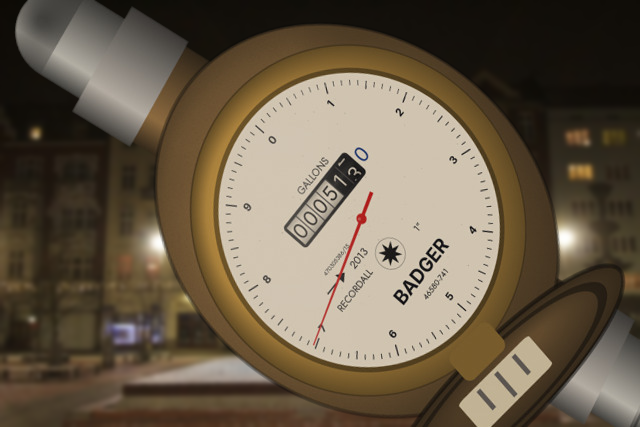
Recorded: 5127.0,gal
